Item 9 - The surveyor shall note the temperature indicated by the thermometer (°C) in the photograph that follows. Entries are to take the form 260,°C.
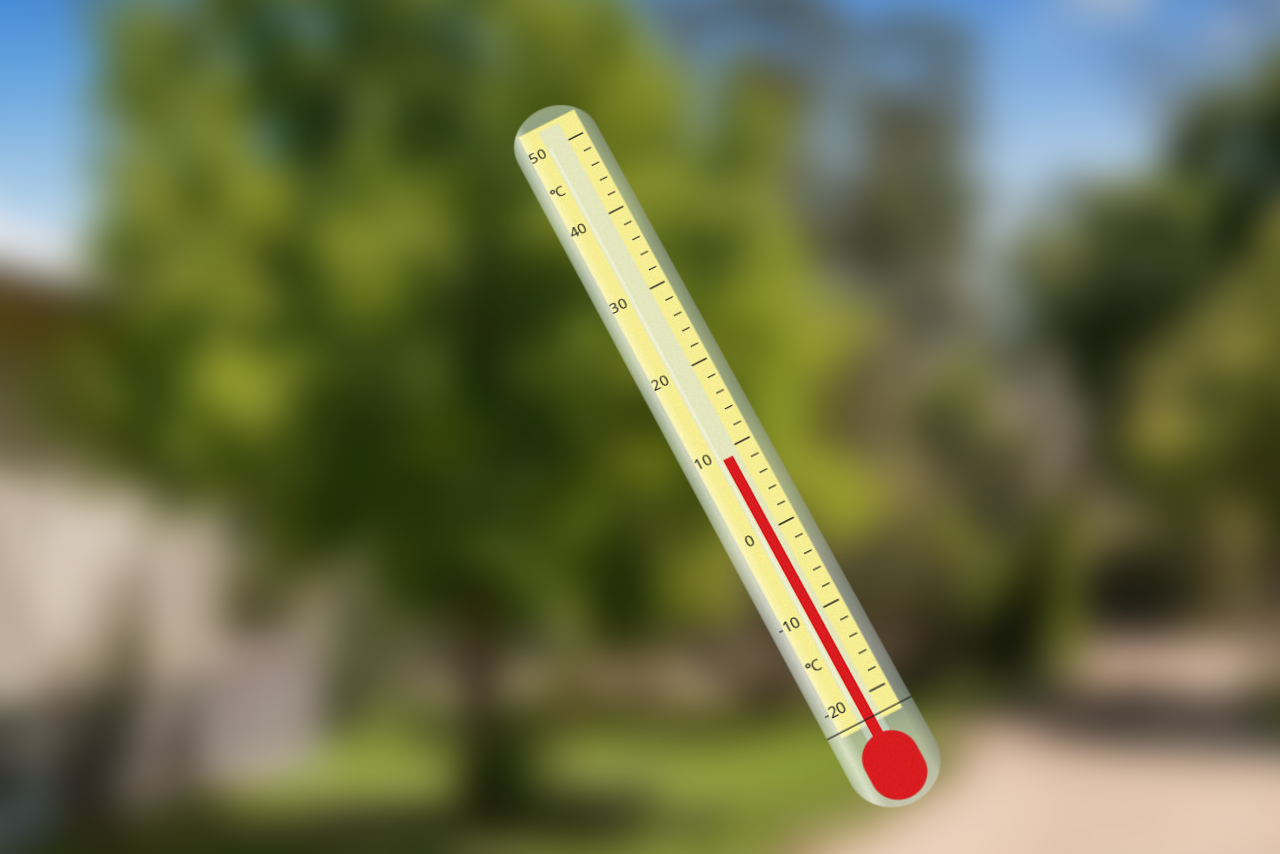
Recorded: 9,°C
